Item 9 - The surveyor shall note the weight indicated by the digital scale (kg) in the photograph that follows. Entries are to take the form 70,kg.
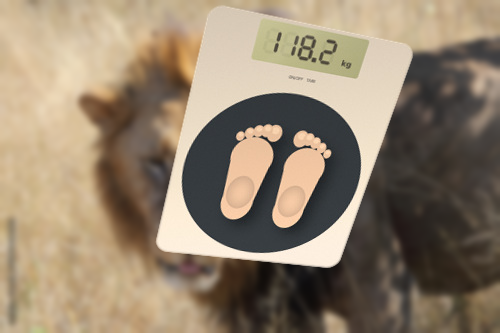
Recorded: 118.2,kg
